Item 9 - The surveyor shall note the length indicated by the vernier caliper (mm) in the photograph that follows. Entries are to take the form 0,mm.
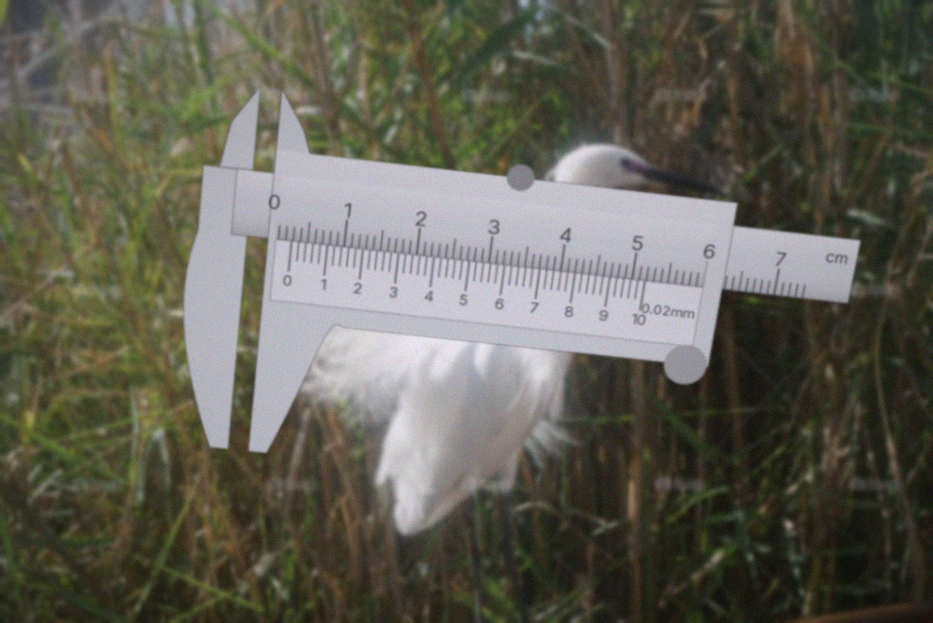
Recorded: 2.8,mm
